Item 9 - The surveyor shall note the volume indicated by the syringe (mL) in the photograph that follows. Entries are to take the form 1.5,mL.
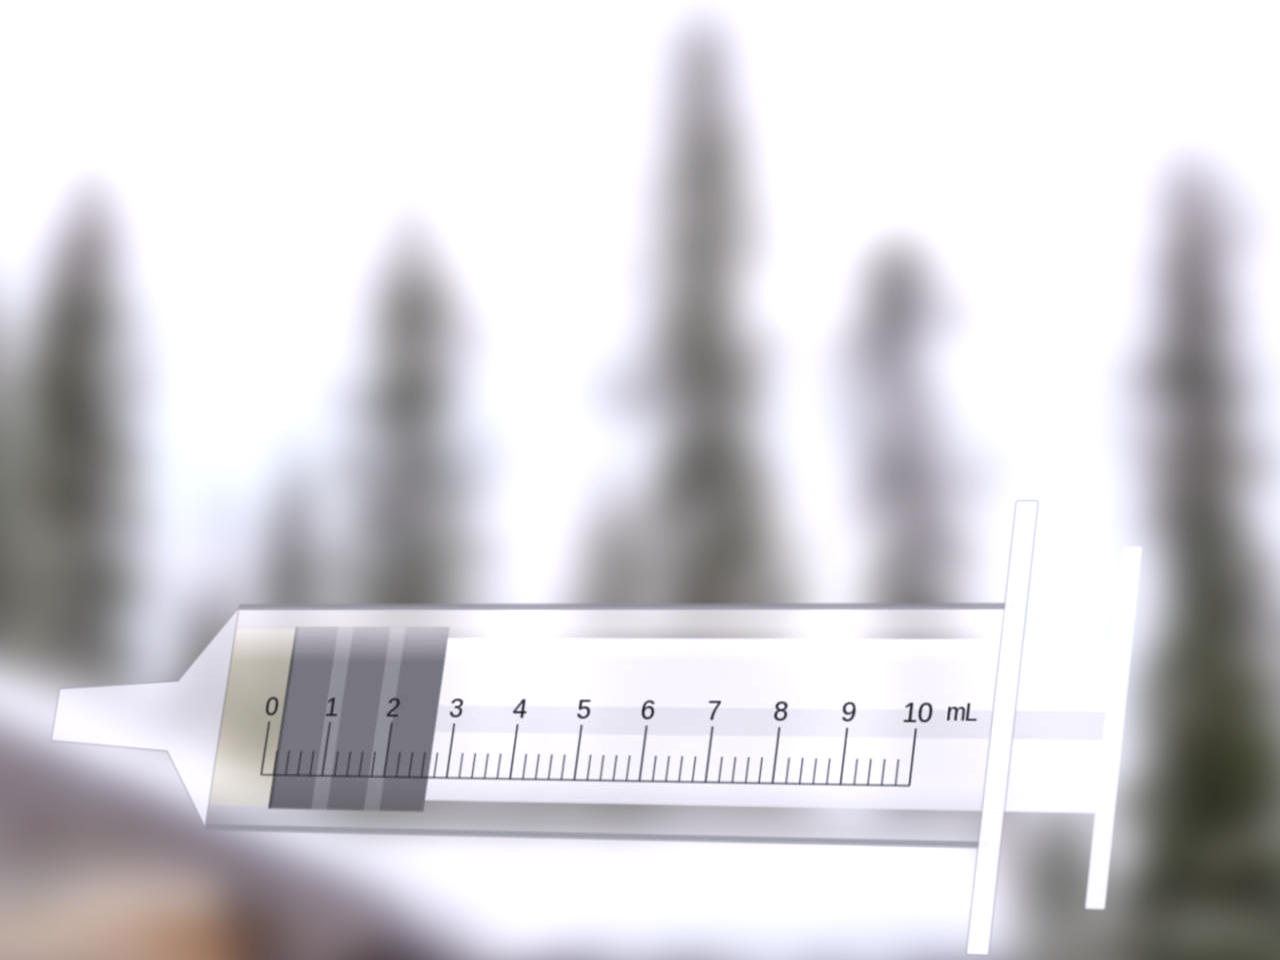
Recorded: 0.2,mL
